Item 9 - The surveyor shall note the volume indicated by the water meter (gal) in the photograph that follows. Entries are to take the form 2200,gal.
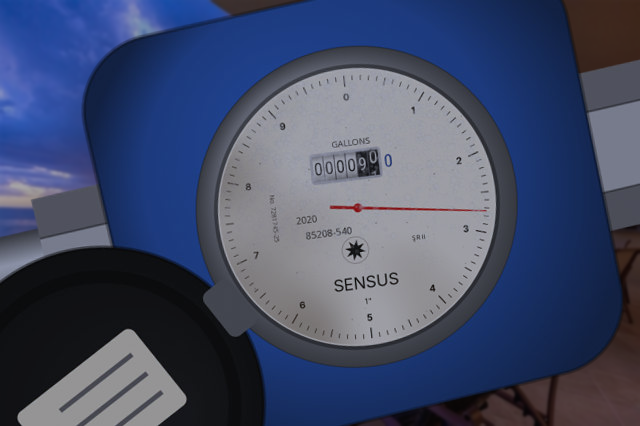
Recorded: 902.7,gal
